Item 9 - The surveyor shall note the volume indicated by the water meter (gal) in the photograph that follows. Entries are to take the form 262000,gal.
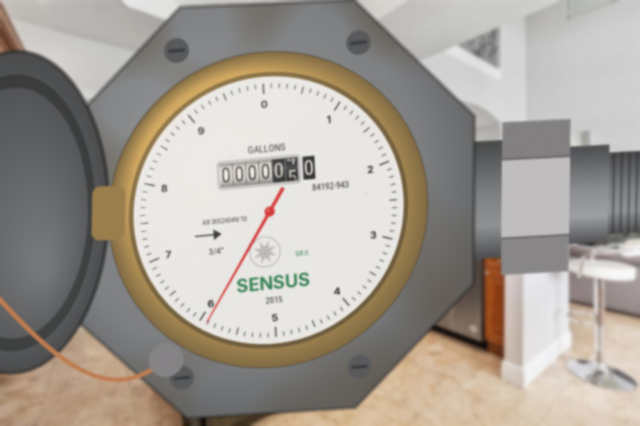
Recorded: 45.9,gal
